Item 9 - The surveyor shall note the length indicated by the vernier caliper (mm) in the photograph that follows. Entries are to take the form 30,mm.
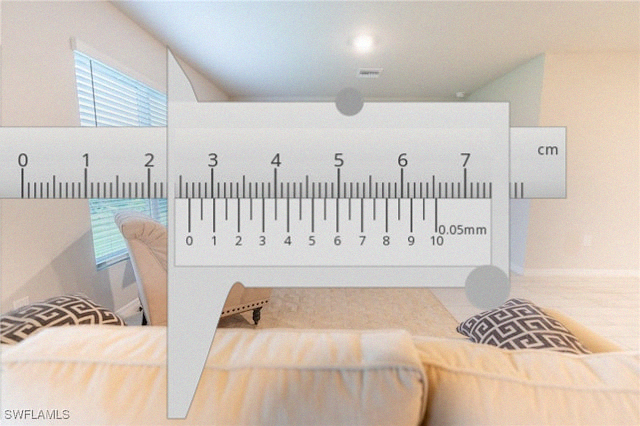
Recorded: 26.4,mm
